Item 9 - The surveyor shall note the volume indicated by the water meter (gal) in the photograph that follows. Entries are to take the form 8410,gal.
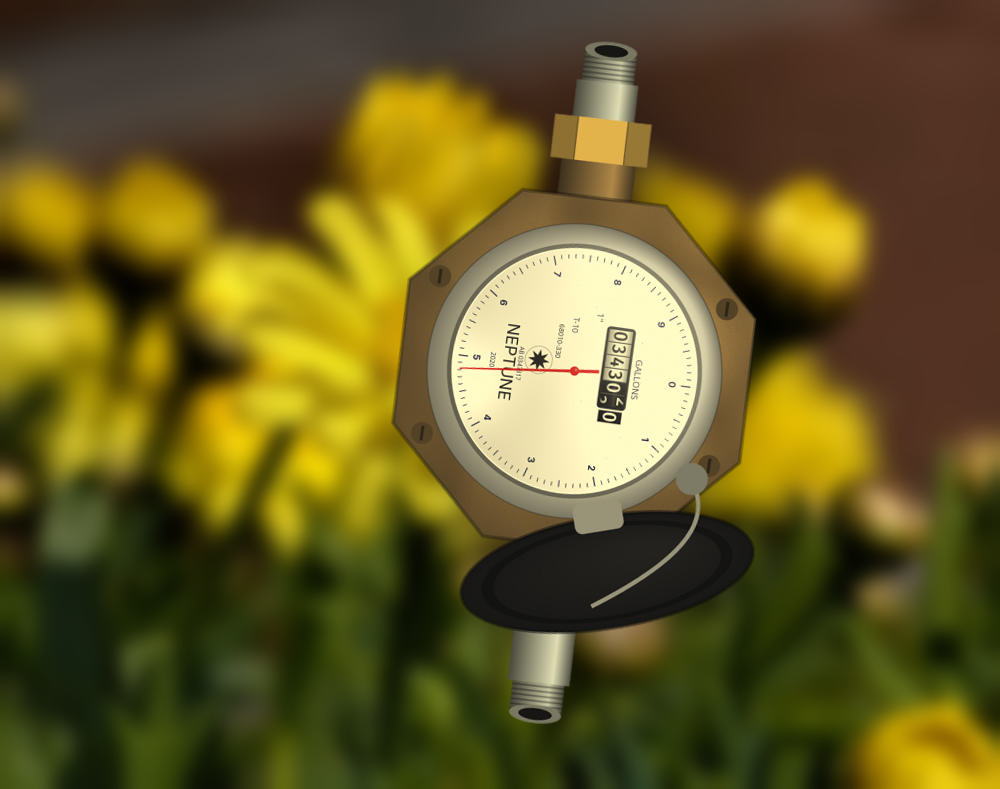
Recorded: 343024.8,gal
